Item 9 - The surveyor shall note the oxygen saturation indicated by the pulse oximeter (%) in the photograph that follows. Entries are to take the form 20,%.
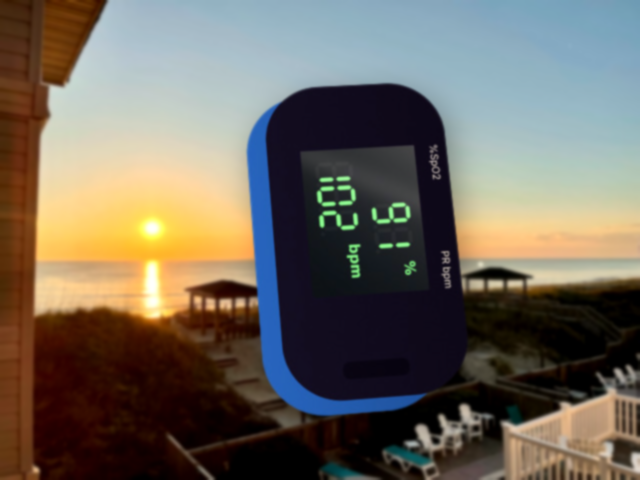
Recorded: 91,%
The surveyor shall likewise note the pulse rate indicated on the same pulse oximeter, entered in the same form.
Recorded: 102,bpm
